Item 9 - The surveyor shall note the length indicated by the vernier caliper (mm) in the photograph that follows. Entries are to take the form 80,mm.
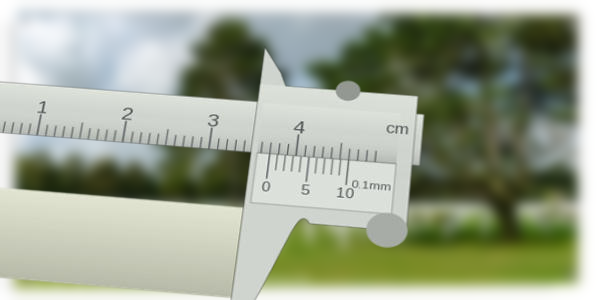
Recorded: 37.0,mm
